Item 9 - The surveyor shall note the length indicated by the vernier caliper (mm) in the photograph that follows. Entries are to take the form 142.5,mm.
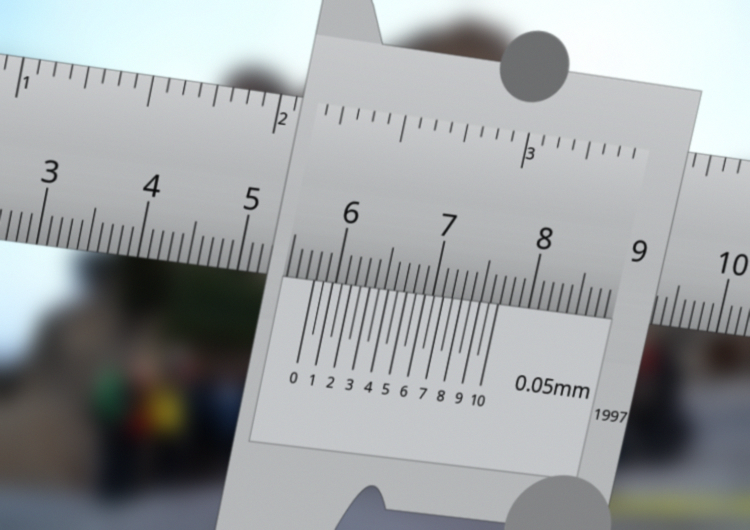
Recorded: 57.8,mm
